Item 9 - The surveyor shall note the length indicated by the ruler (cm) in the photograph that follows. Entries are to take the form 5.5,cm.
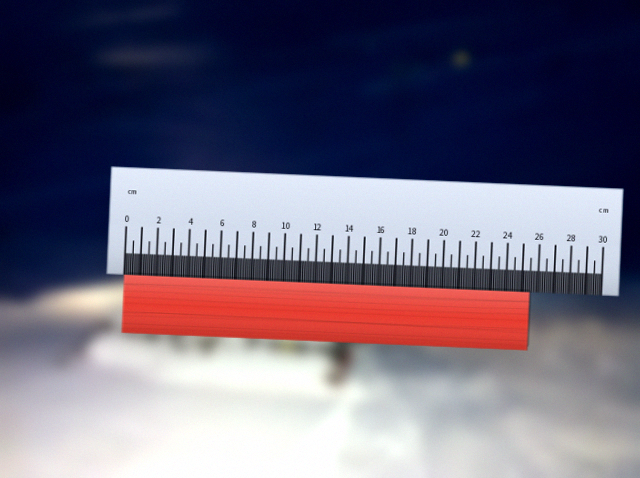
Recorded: 25.5,cm
